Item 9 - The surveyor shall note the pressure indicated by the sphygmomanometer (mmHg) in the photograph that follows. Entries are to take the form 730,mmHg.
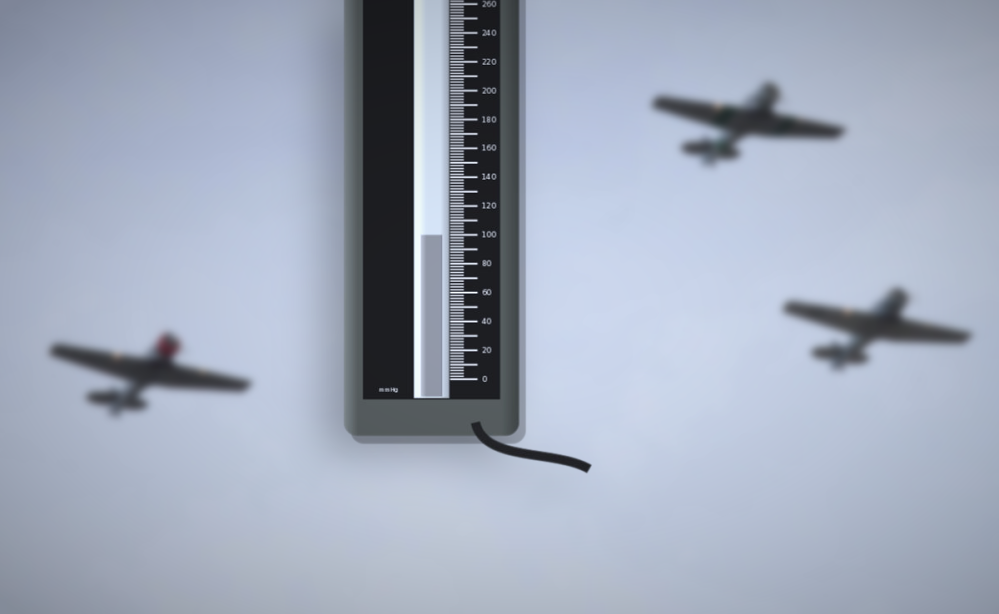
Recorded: 100,mmHg
